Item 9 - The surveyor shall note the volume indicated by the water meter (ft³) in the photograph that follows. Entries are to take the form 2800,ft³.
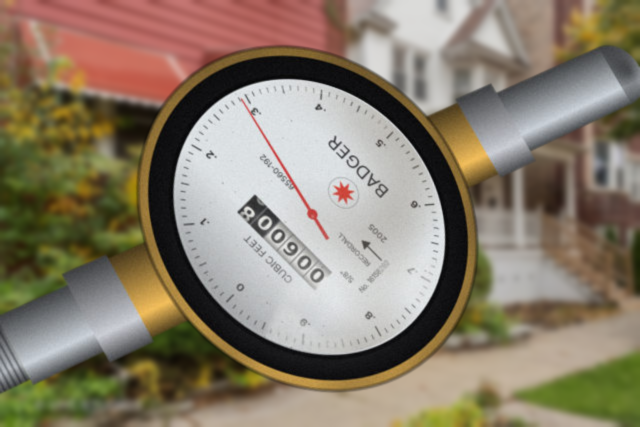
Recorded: 6008.29,ft³
